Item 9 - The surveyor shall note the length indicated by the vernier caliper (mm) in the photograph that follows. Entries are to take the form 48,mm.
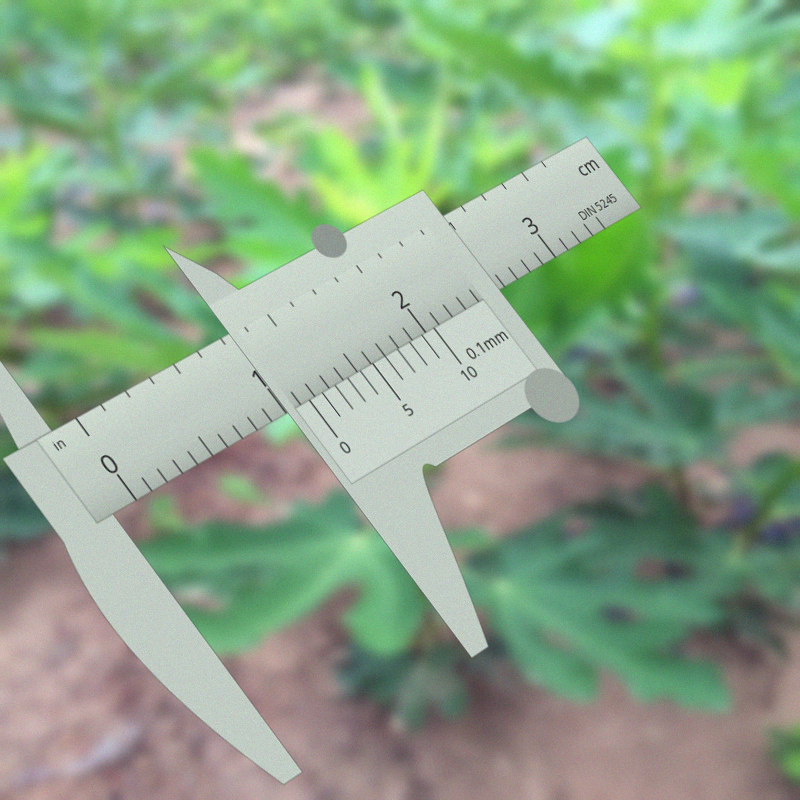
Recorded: 11.6,mm
